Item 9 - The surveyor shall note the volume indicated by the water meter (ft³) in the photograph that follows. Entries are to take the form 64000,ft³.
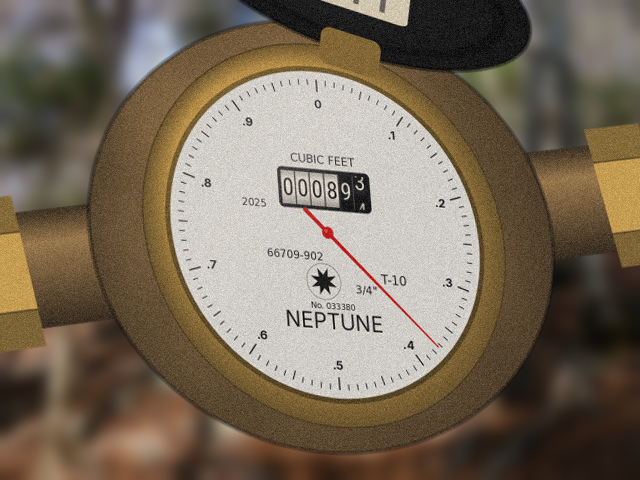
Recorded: 893.37,ft³
